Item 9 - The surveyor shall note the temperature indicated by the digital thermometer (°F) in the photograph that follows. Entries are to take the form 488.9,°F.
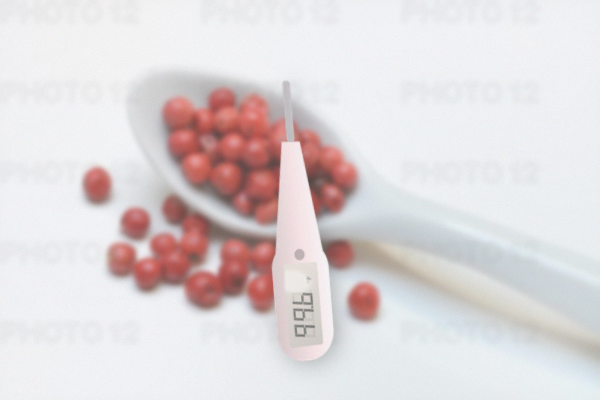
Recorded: 99.6,°F
